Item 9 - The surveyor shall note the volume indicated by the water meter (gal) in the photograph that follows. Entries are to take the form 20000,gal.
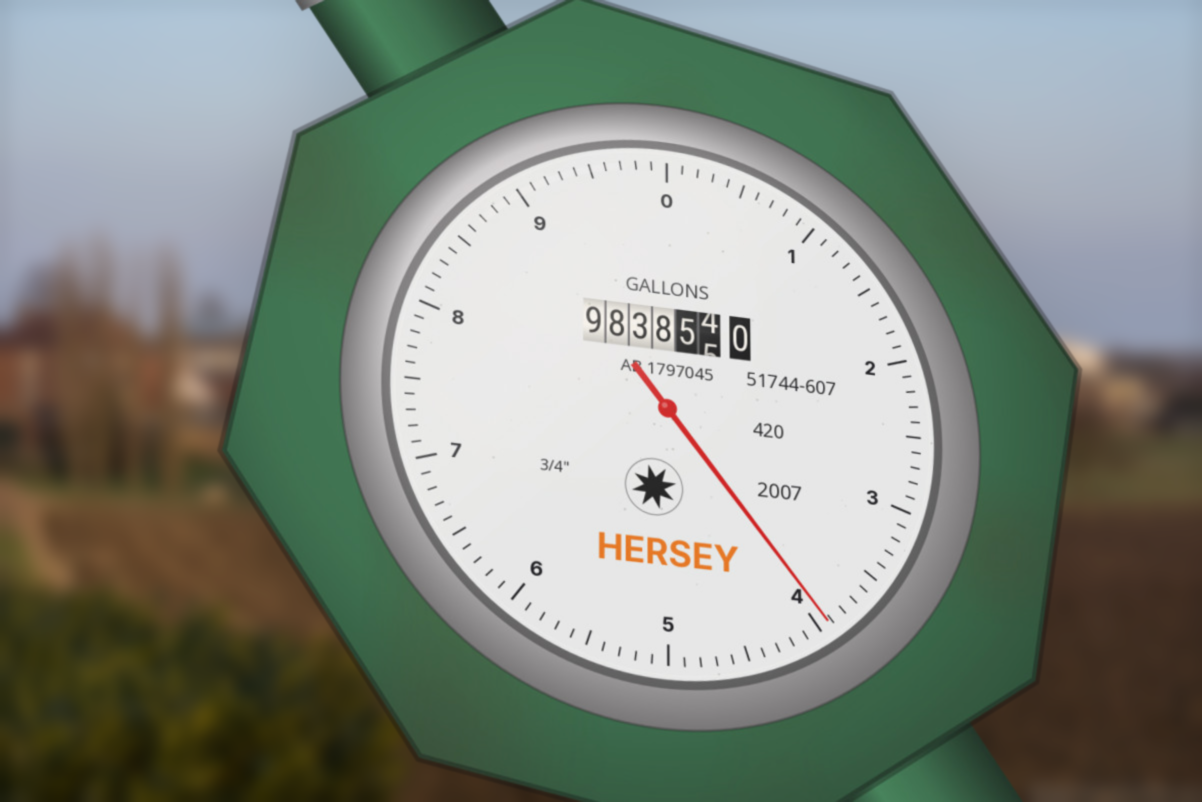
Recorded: 9838543.9,gal
